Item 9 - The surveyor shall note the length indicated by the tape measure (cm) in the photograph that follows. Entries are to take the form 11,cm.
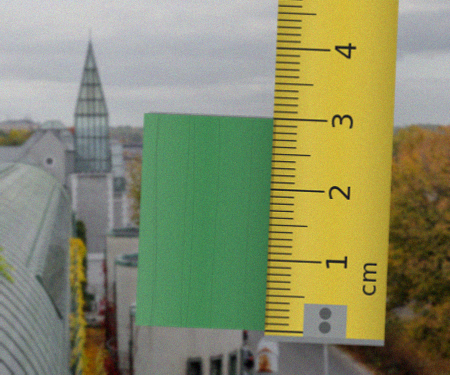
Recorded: 3,cm
